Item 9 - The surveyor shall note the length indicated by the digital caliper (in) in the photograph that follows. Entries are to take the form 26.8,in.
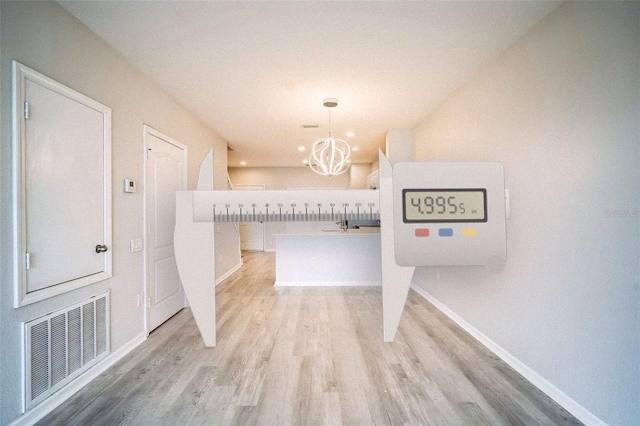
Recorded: 4.9955,in
